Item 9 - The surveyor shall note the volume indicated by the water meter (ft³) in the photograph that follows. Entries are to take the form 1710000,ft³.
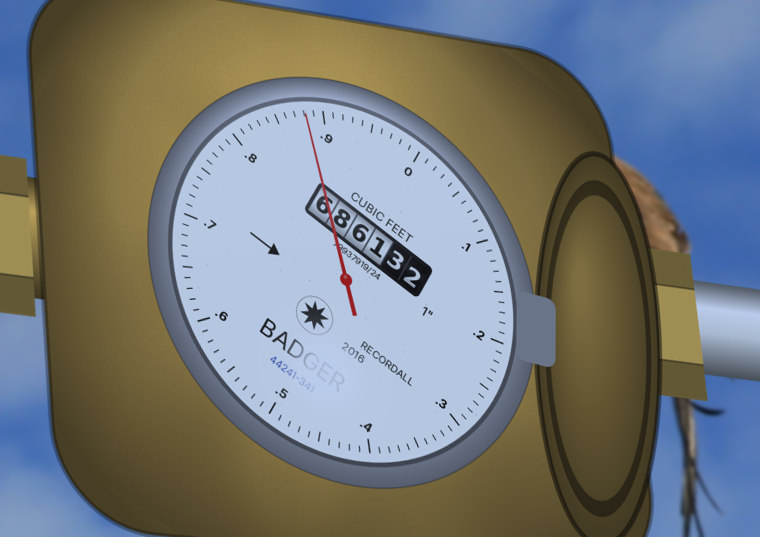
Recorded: 686131.88,ft³
